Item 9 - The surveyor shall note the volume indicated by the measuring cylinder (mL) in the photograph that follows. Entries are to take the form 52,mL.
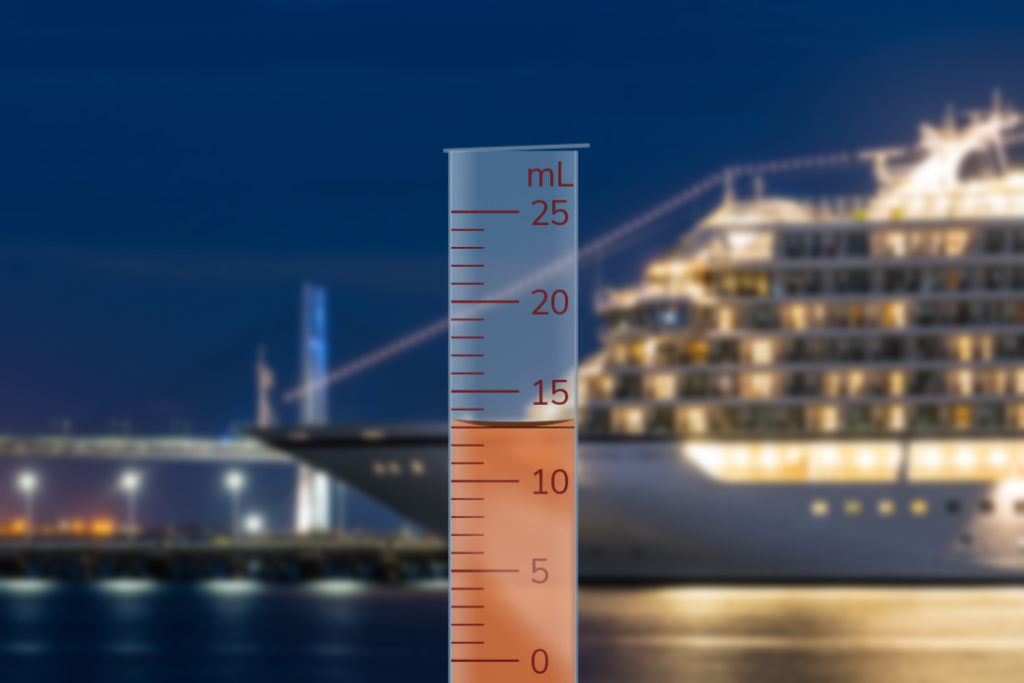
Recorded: 13,mL
